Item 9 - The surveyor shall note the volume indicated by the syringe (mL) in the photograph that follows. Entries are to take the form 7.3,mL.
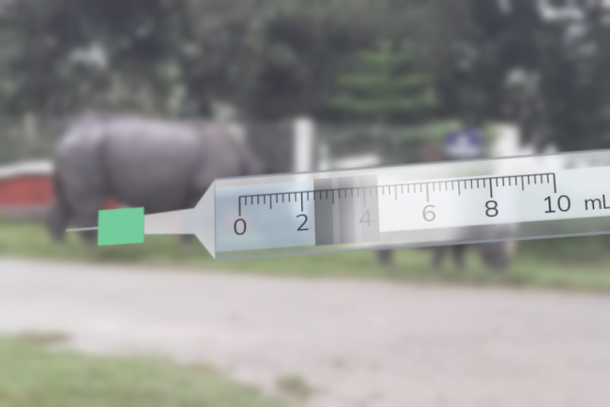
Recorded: 2.4,mL
